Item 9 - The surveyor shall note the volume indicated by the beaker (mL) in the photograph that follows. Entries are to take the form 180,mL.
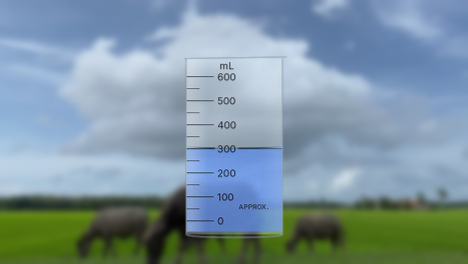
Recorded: 300,mL
